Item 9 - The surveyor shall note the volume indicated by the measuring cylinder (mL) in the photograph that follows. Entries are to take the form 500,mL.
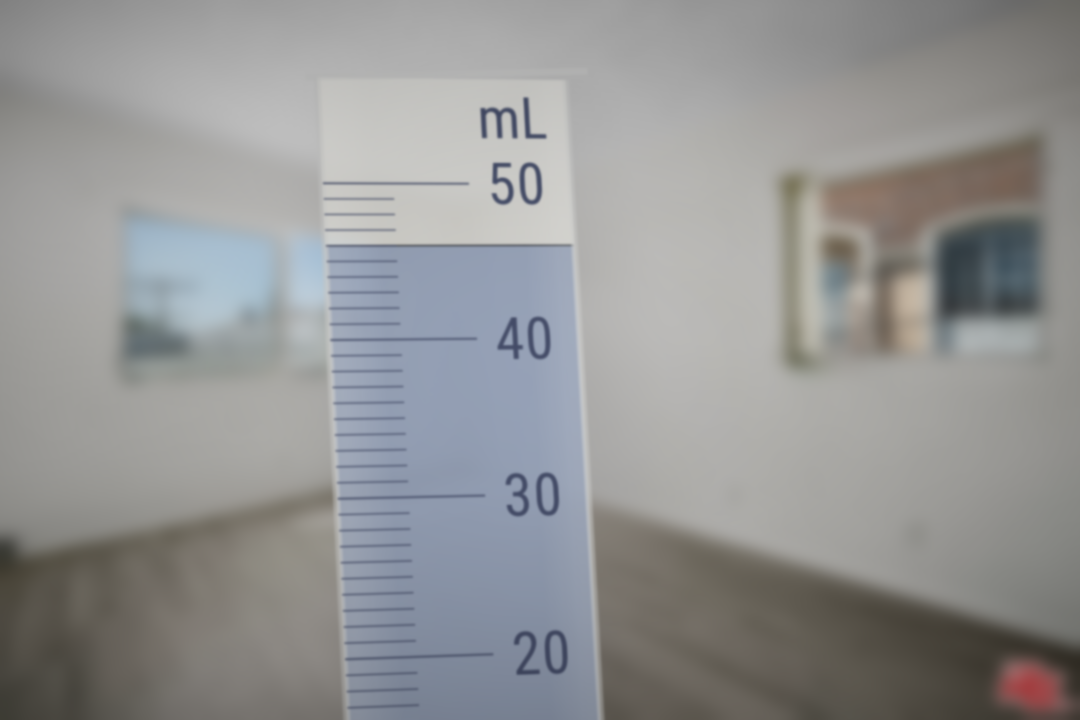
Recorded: 46,mL
